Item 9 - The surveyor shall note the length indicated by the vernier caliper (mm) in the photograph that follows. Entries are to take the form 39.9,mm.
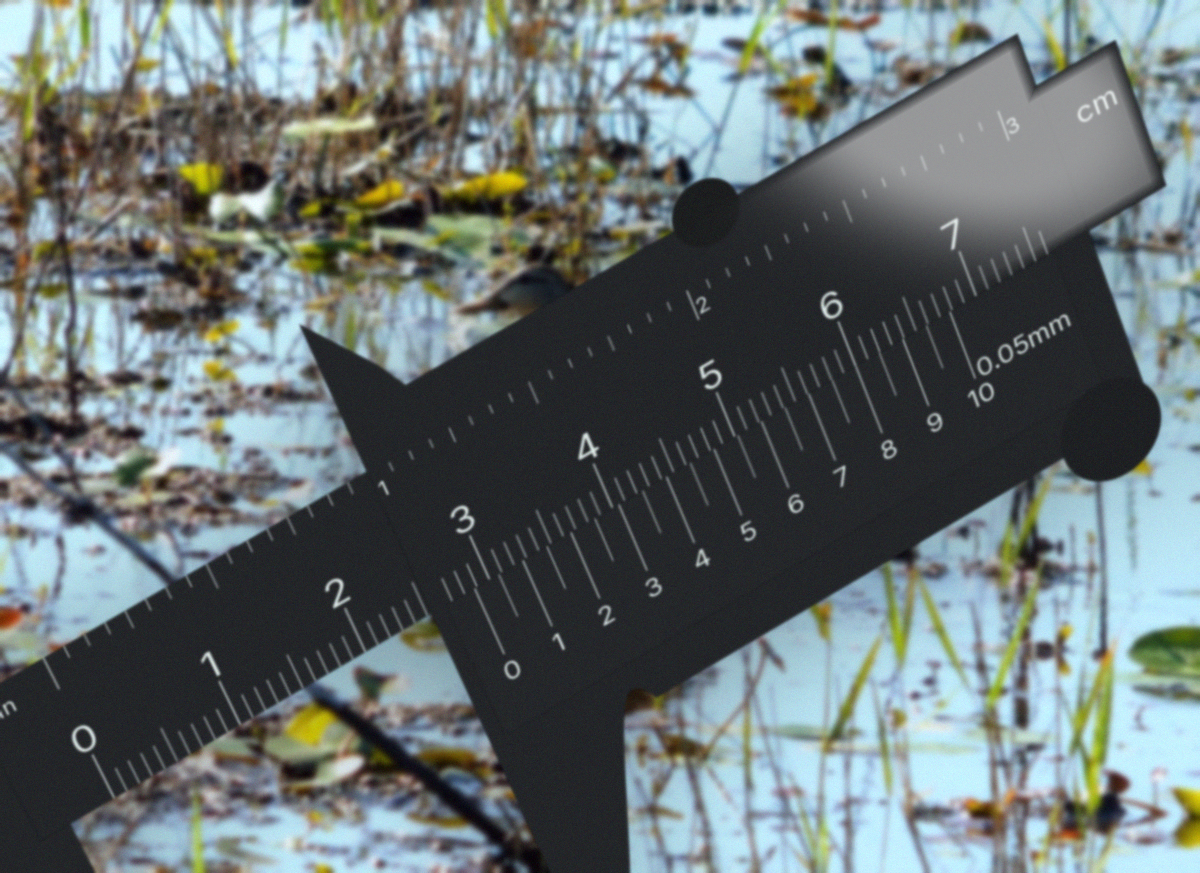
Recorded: 28.8,mm
